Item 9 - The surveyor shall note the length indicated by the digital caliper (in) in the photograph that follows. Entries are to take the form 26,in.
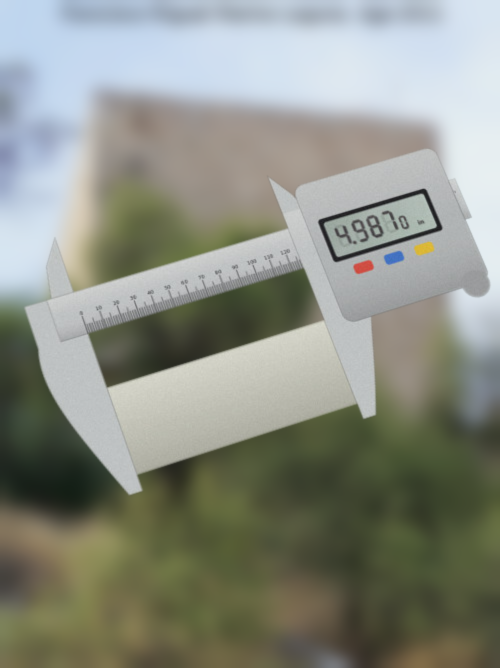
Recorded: 4.9870,in
